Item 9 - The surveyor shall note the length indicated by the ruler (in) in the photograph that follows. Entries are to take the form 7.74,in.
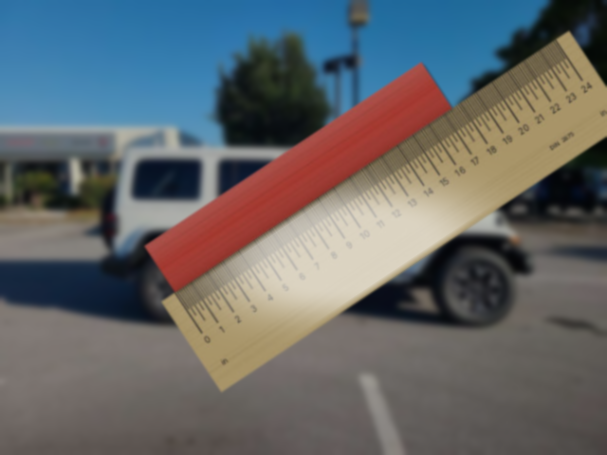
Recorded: 17.5,in
